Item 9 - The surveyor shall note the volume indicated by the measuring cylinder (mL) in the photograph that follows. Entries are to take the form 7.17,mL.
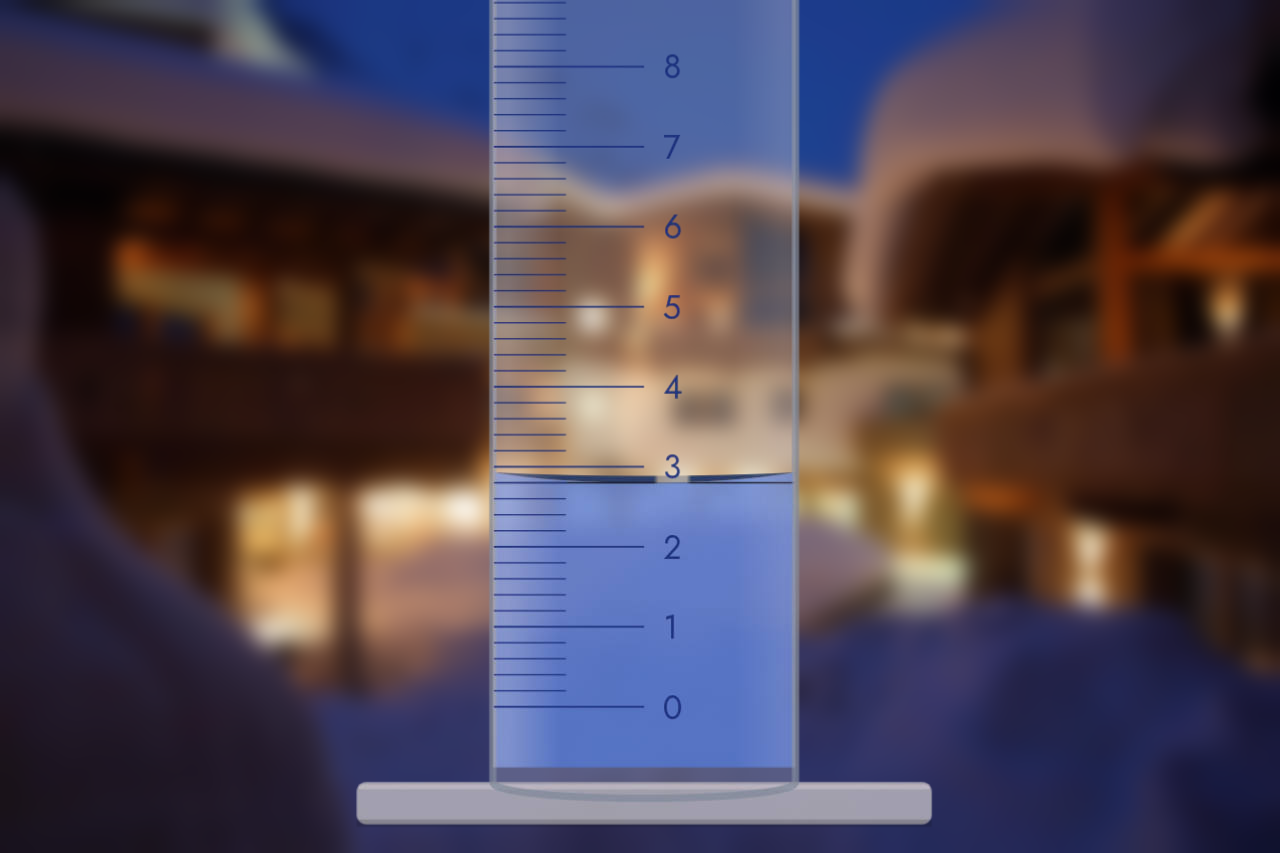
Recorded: 2.8,mL
